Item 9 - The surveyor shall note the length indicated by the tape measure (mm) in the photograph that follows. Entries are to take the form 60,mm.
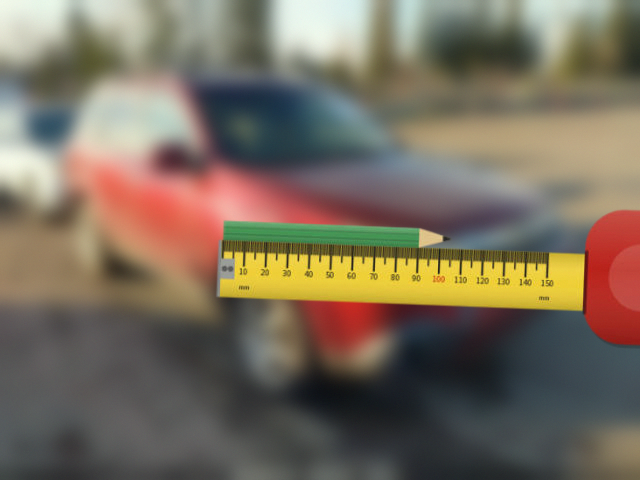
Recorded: 105,mm
